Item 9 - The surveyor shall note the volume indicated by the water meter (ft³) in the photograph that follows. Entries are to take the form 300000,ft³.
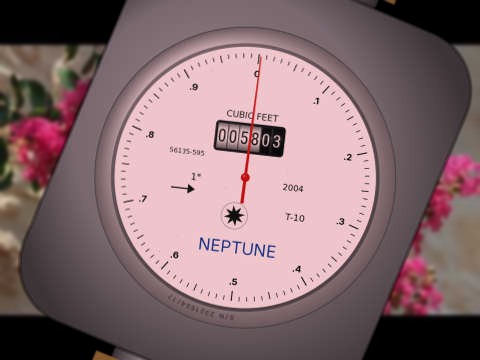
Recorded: 5803.00,ft³
